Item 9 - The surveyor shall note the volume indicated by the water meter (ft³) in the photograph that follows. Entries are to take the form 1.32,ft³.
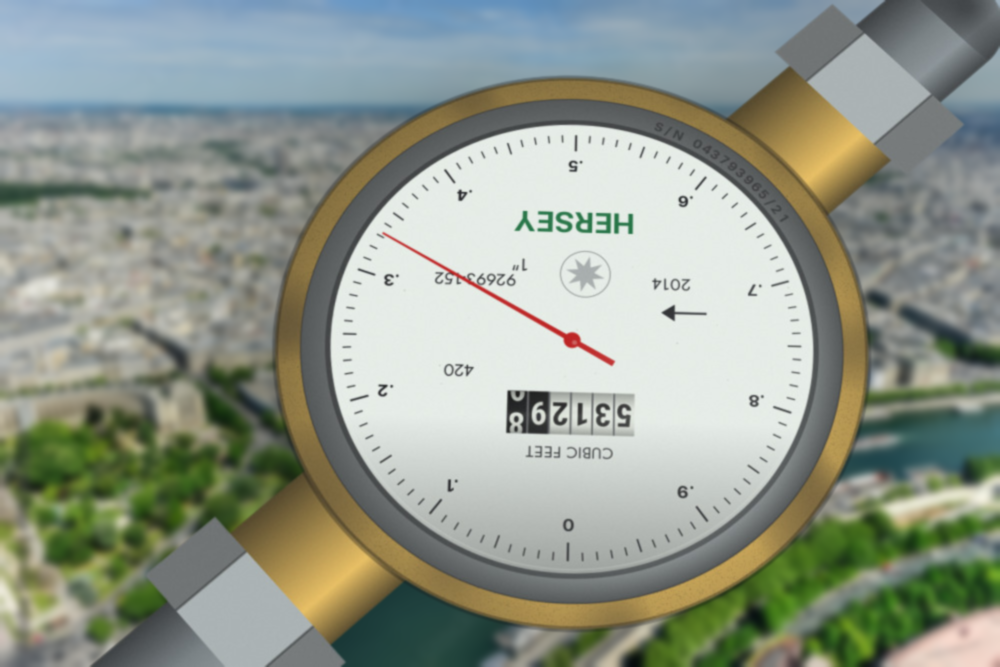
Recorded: 531298.33,ft³
